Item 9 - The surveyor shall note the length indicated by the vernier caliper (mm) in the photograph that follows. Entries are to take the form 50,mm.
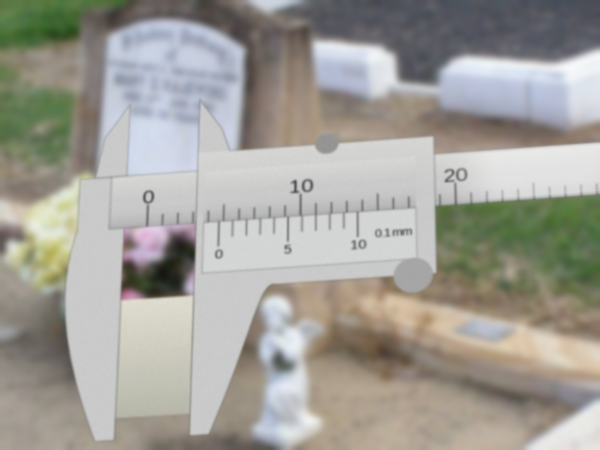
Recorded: 4.7,mm
